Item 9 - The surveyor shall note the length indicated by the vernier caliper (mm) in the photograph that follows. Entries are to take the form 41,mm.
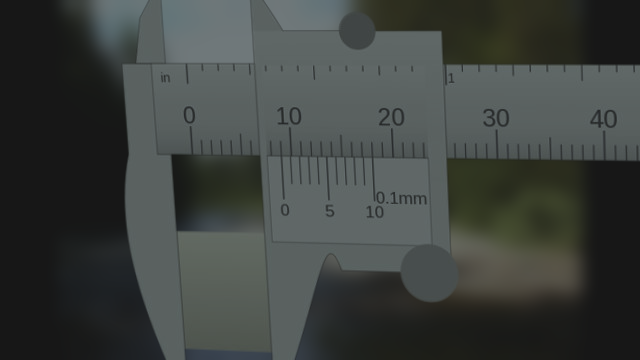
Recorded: 9.0,mm
